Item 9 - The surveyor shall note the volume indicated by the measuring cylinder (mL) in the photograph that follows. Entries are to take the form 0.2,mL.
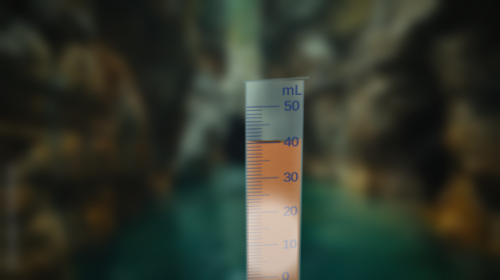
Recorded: 40,mL
